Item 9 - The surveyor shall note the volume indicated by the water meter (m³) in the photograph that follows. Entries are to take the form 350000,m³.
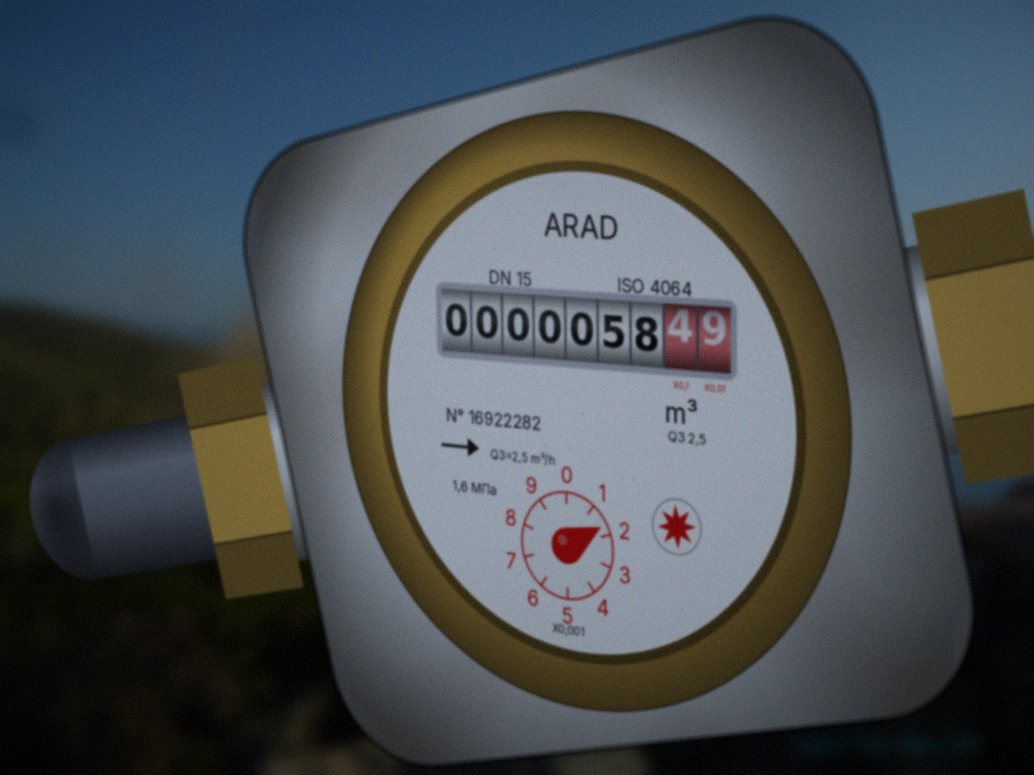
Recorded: 58.491,m³
